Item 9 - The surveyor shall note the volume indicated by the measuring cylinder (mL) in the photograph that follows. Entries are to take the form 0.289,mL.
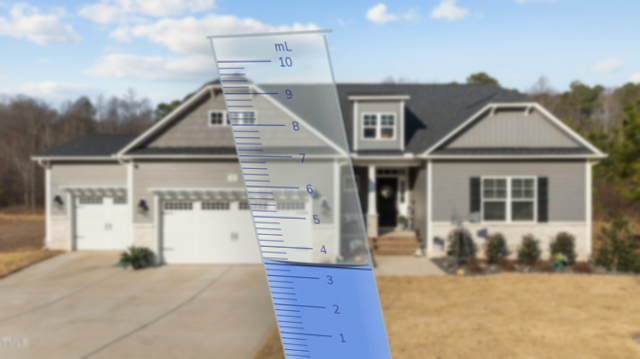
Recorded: 3.4,mL
